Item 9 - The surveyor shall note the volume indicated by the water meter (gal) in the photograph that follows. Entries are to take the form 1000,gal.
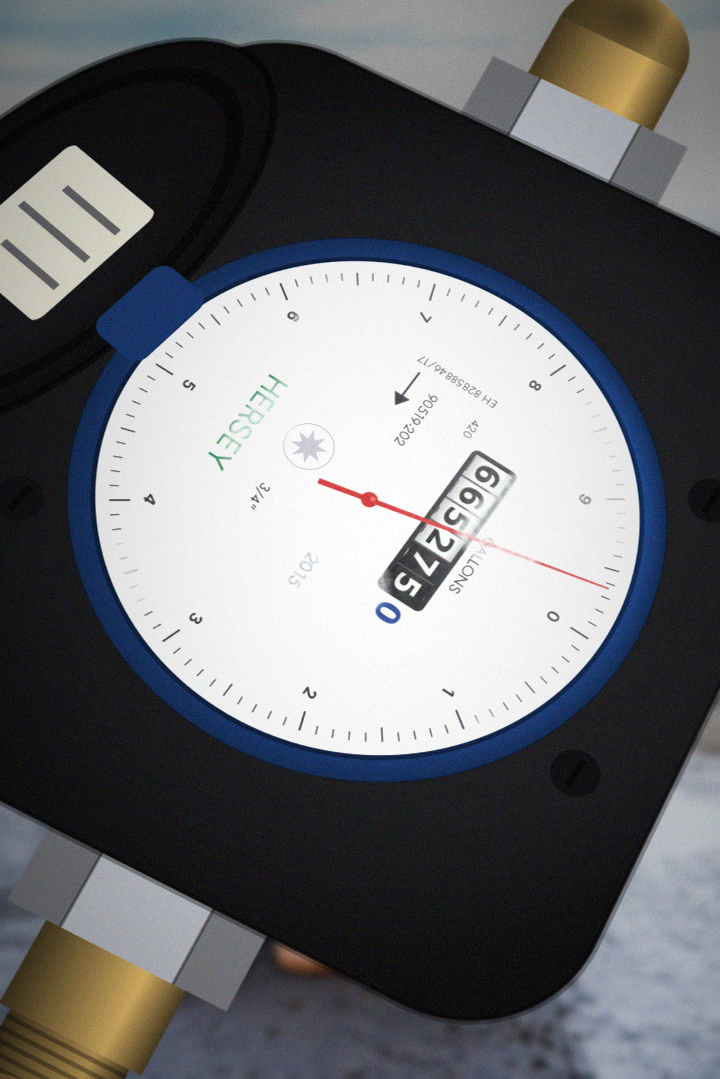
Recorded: 6652749.6,gal
